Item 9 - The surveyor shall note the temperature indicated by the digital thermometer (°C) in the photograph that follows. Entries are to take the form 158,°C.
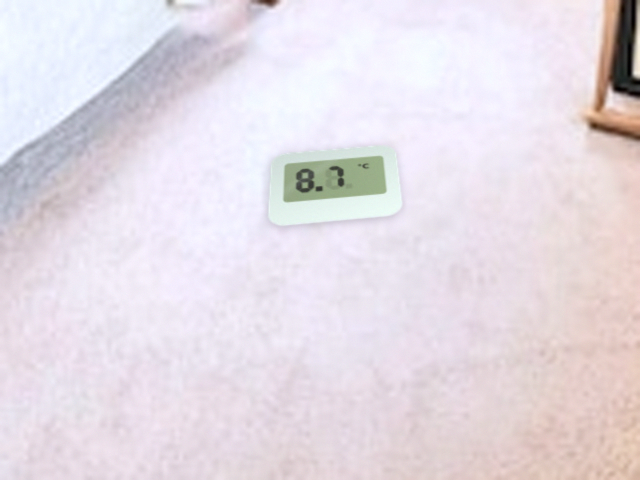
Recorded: 8.7,°C
